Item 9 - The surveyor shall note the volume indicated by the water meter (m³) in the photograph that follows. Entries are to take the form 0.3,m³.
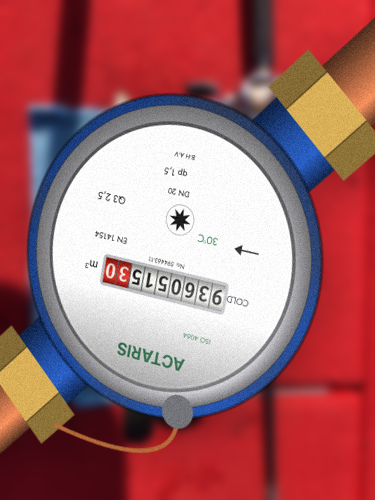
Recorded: 9360515.30,m³
